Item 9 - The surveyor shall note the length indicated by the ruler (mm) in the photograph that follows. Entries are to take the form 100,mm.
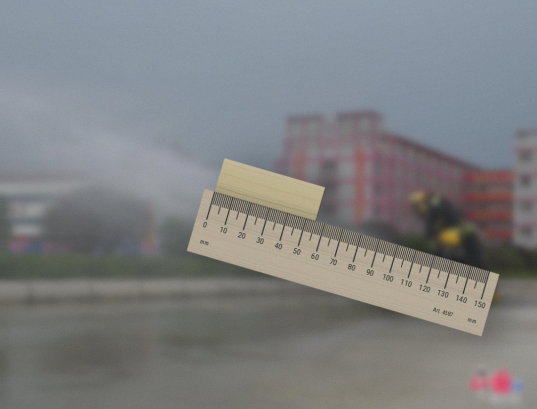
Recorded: 55,mm
